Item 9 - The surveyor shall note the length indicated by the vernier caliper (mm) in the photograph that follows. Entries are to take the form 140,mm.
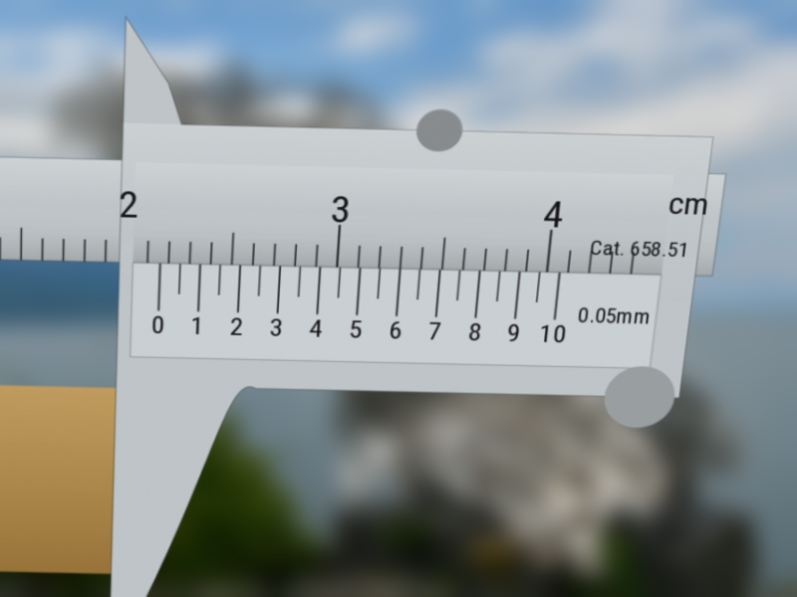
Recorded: 21.6,mm
